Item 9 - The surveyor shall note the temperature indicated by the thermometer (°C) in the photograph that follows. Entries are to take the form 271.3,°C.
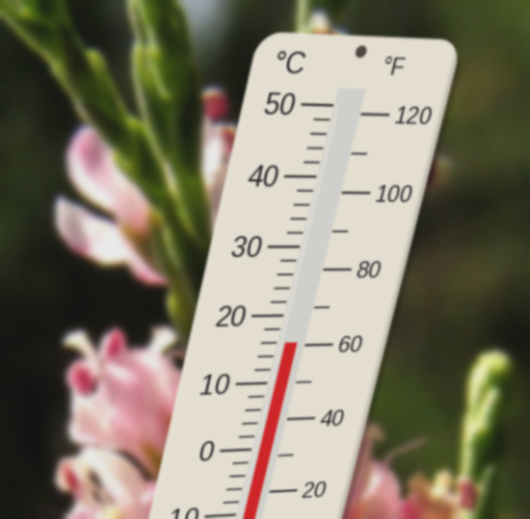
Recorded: 16,°C
